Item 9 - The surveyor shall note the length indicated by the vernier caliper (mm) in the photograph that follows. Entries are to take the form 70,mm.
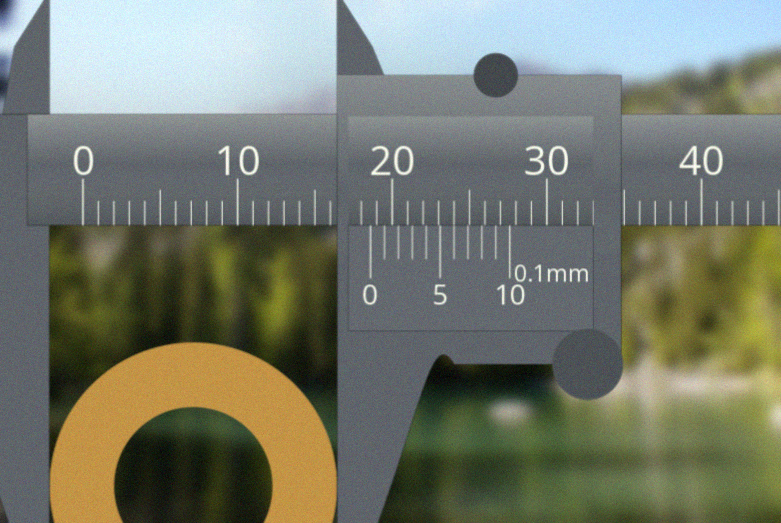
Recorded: 18.6,mm
